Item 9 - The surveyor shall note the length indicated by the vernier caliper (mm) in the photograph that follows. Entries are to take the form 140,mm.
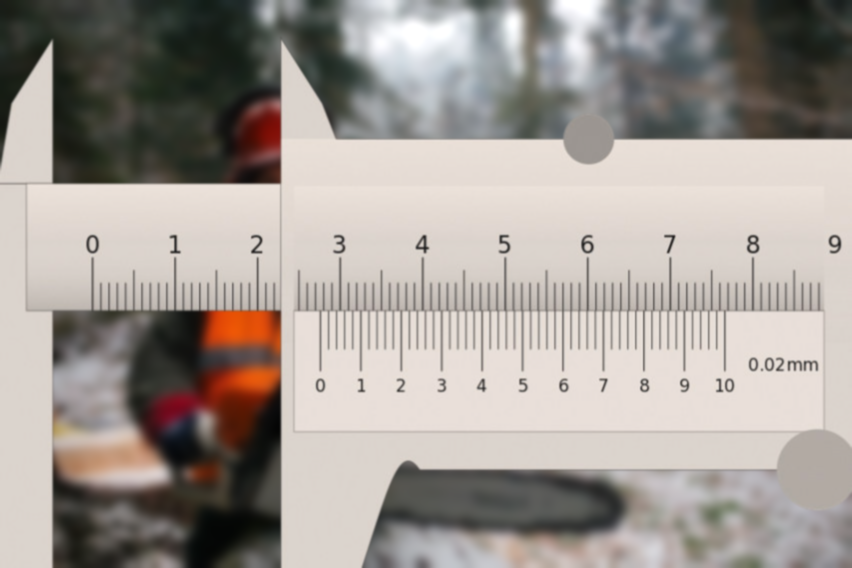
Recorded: 27.6,mm
